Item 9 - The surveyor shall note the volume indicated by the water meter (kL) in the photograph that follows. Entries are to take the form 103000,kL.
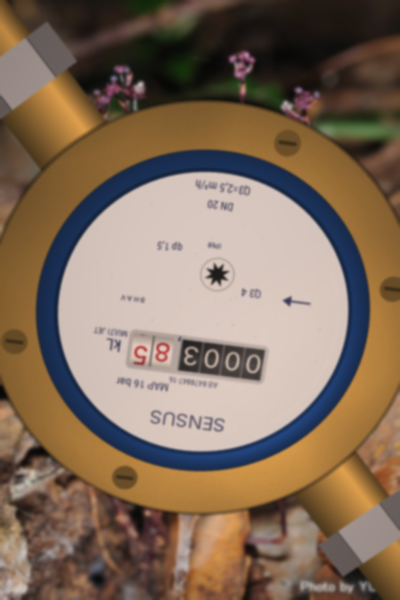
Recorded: 3.85,kL
